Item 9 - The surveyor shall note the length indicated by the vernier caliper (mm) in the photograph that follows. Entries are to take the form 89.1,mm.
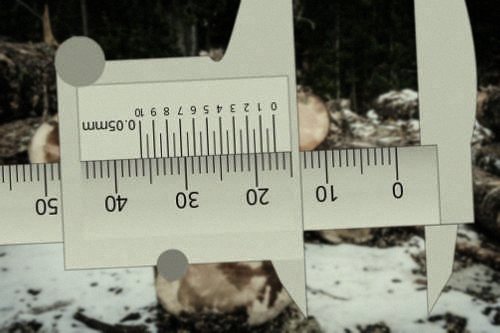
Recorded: 17.2,mm
